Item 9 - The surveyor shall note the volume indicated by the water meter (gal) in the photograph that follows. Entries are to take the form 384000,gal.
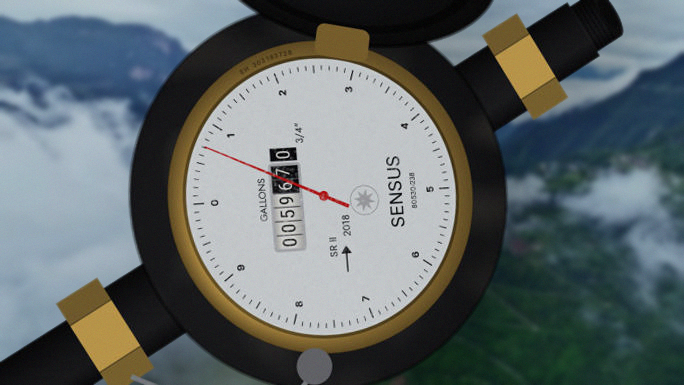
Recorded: 59670.7,gal
